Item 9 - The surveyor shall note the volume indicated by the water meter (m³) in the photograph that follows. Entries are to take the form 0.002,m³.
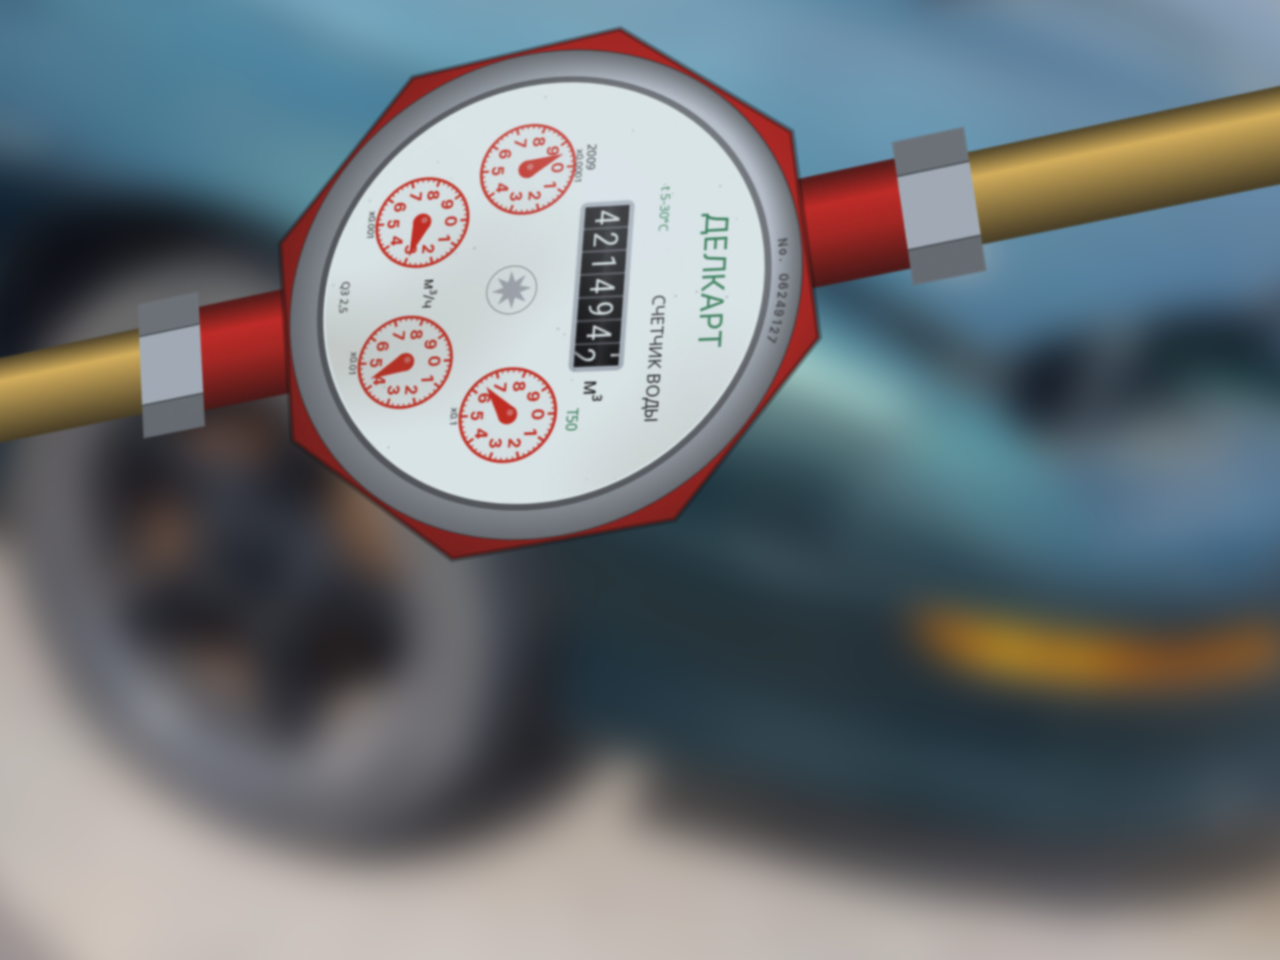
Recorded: 4214941.6429,m³
